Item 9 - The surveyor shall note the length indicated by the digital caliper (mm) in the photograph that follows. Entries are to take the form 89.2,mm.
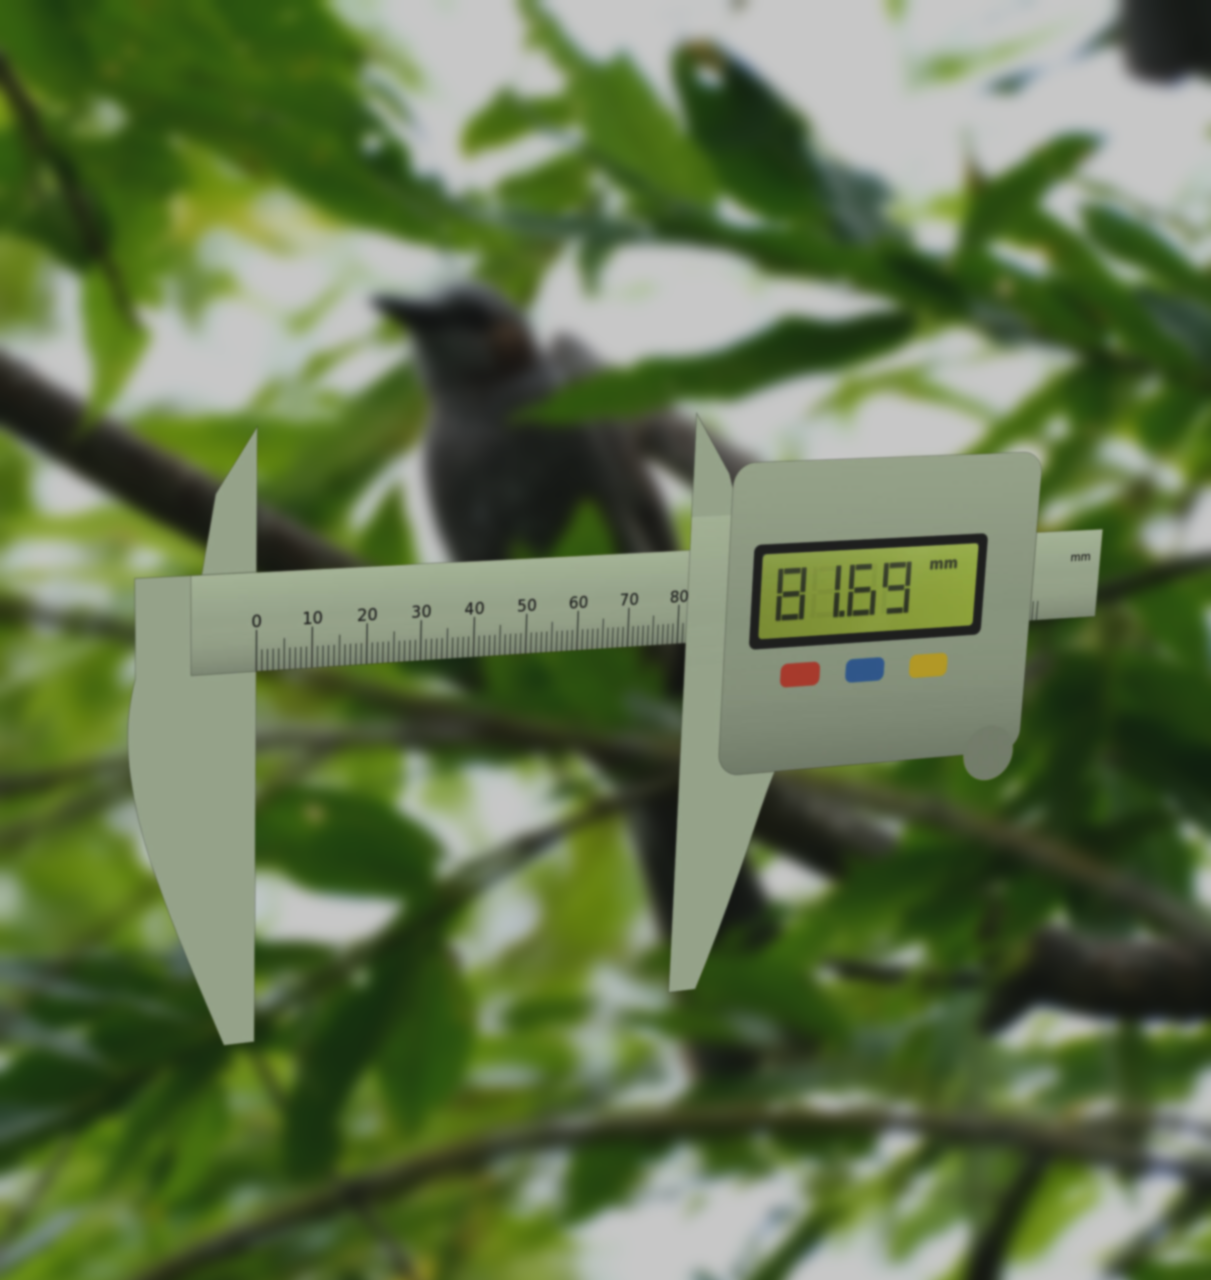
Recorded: 81.69,mm
